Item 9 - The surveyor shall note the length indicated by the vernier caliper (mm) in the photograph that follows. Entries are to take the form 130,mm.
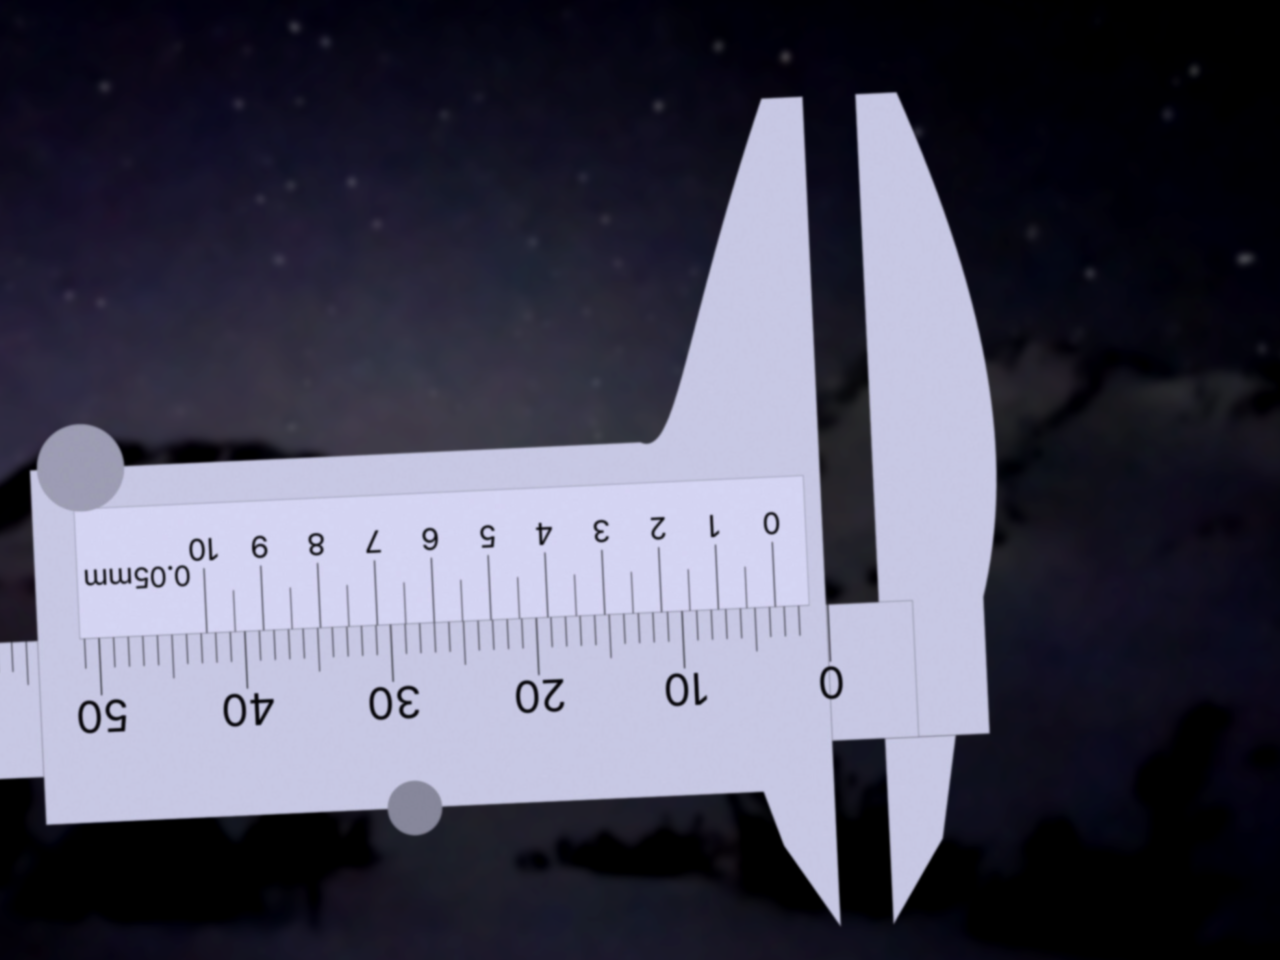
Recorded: 3.6,mm
